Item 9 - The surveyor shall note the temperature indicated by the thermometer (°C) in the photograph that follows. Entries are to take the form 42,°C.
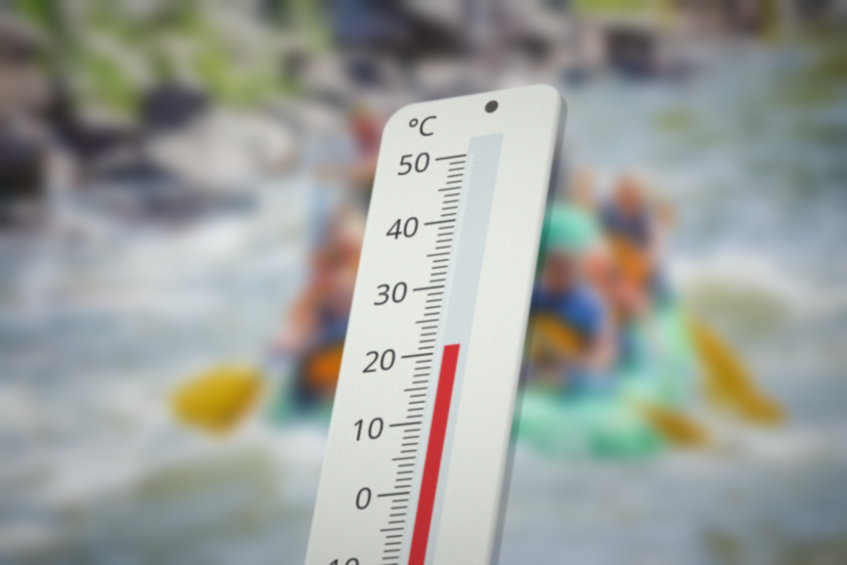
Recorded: 21,°C
